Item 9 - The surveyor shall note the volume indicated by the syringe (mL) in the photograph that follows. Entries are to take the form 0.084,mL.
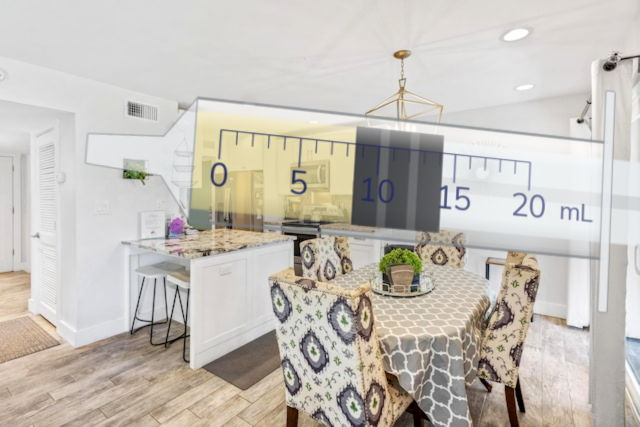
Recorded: 8.5,mL
